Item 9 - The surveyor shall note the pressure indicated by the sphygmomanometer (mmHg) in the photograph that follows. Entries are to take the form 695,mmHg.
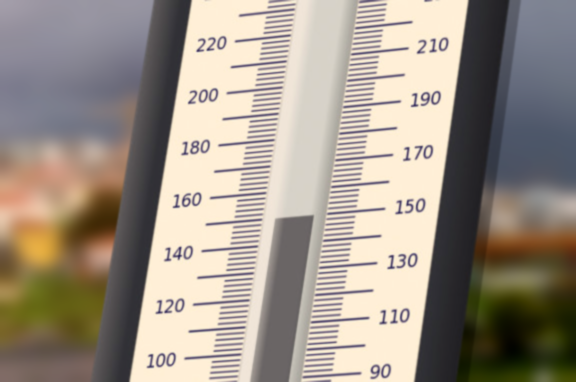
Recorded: 150,mmHg
